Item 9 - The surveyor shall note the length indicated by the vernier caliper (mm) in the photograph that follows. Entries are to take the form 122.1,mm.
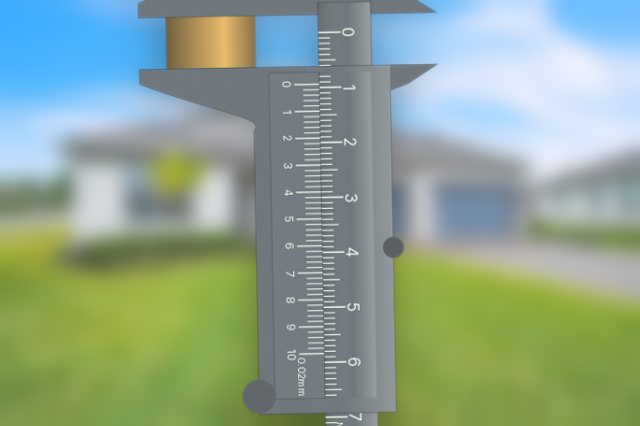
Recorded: 9.4,mm
